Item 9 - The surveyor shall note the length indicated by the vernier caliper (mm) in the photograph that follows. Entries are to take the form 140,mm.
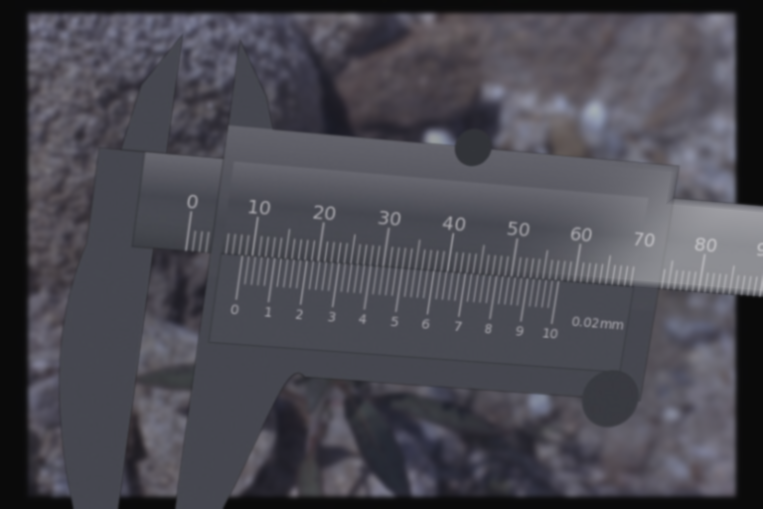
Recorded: 8.5,mm
